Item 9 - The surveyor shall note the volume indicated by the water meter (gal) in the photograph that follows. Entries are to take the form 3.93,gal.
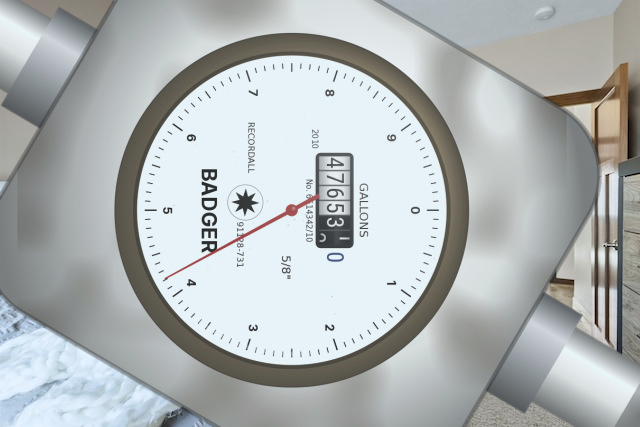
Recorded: 4765314.2,gal
